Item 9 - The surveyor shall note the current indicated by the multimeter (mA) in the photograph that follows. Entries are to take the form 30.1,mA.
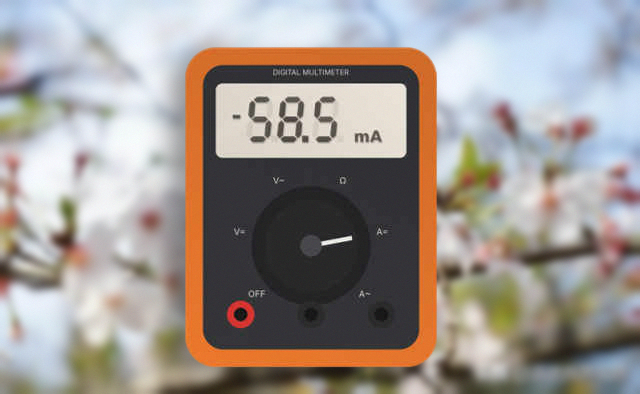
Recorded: -58.5,mA
